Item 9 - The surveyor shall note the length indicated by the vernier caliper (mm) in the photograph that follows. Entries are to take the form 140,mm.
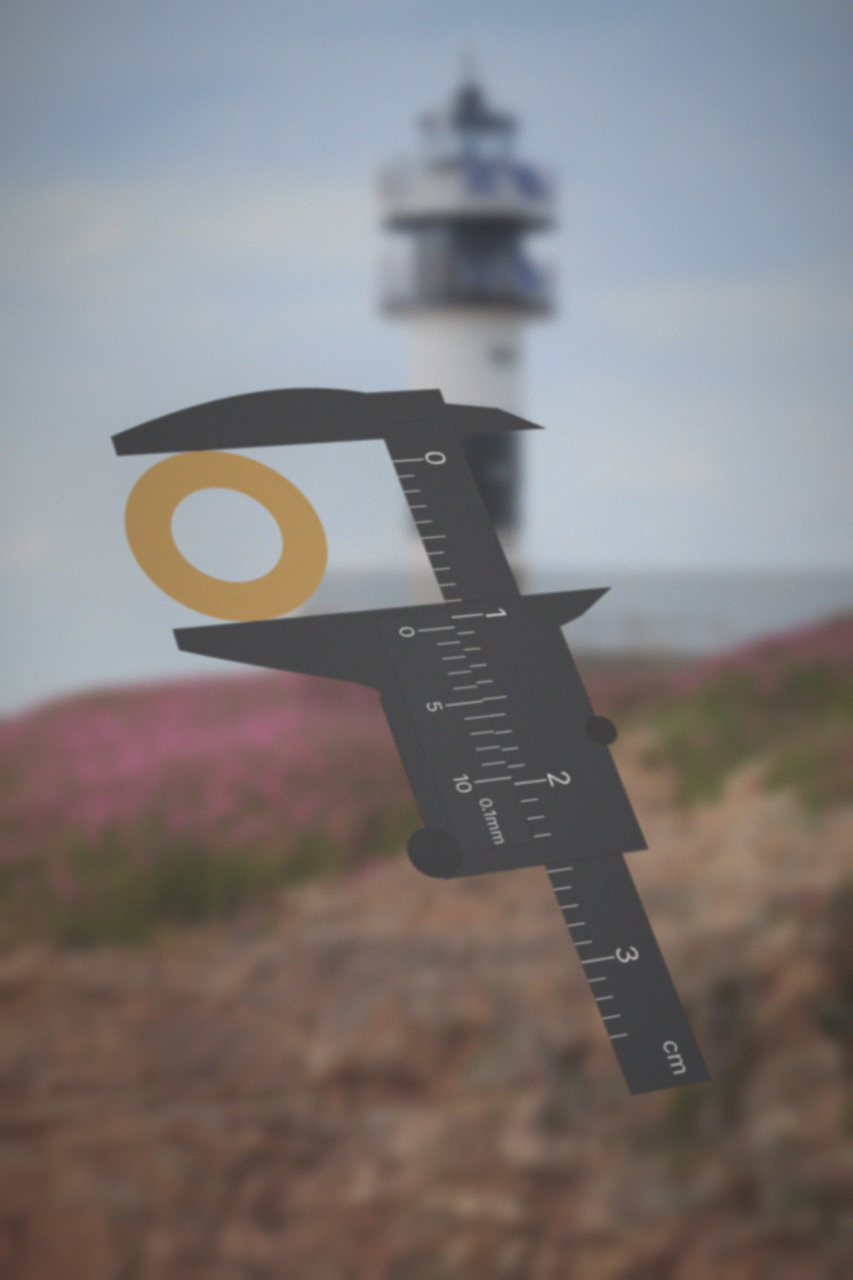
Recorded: 10.6,mm
